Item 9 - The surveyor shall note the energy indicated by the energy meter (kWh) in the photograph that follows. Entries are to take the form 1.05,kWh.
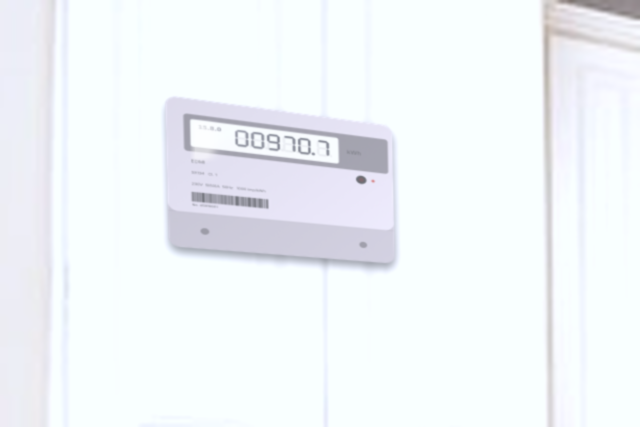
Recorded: 970.7,kWh
